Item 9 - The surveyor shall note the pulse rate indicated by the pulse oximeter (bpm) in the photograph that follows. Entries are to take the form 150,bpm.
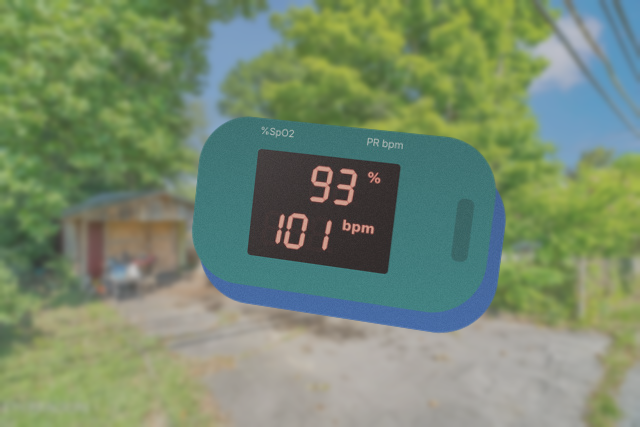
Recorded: 101,bpm
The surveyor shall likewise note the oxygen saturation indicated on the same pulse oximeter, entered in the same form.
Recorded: 93,%
